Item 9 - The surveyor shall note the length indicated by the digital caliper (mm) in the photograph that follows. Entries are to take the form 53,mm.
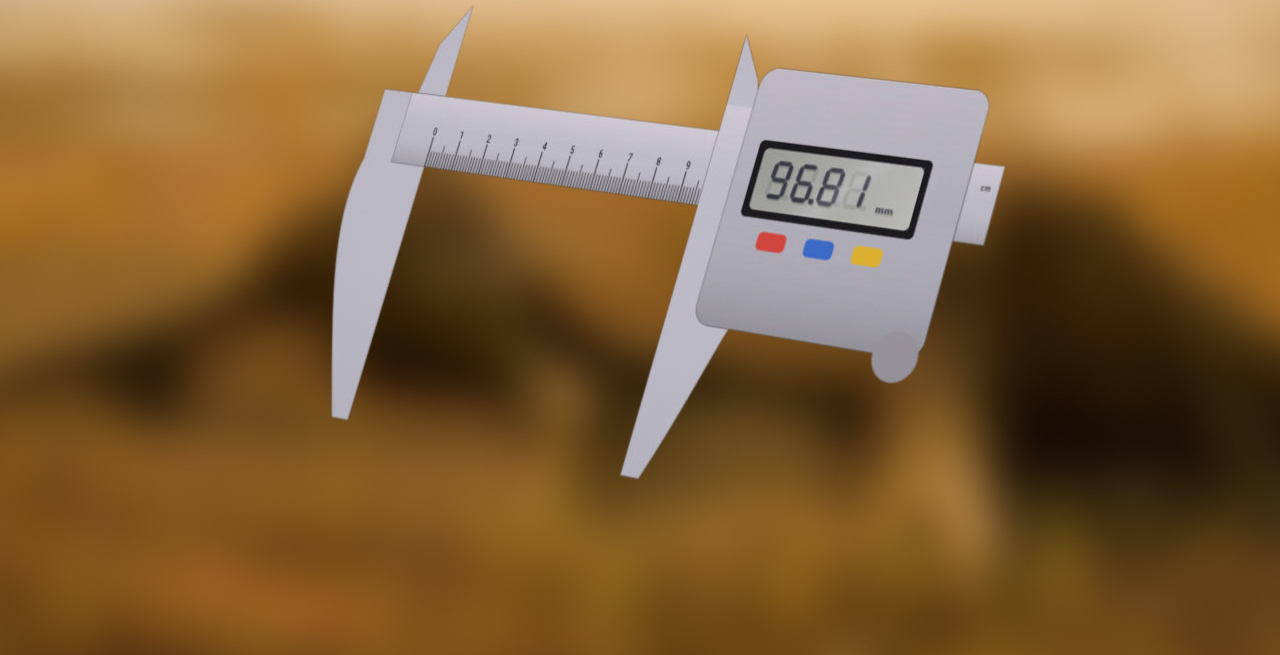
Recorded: 96.81,mm
